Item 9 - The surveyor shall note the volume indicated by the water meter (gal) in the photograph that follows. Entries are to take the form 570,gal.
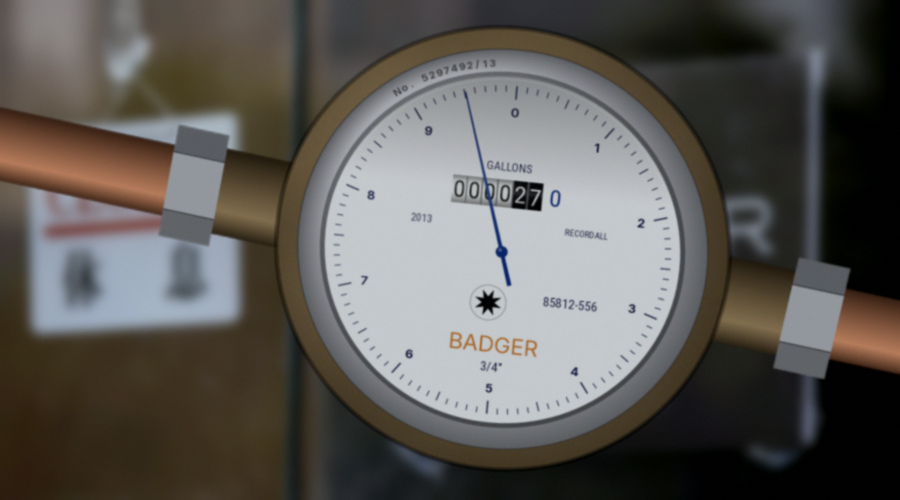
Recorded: 269.5,gal
